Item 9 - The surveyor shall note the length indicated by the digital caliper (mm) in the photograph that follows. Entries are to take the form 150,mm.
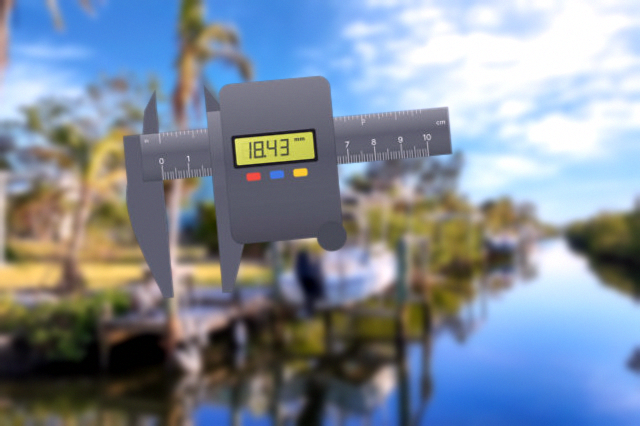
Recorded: 18.43,mm
